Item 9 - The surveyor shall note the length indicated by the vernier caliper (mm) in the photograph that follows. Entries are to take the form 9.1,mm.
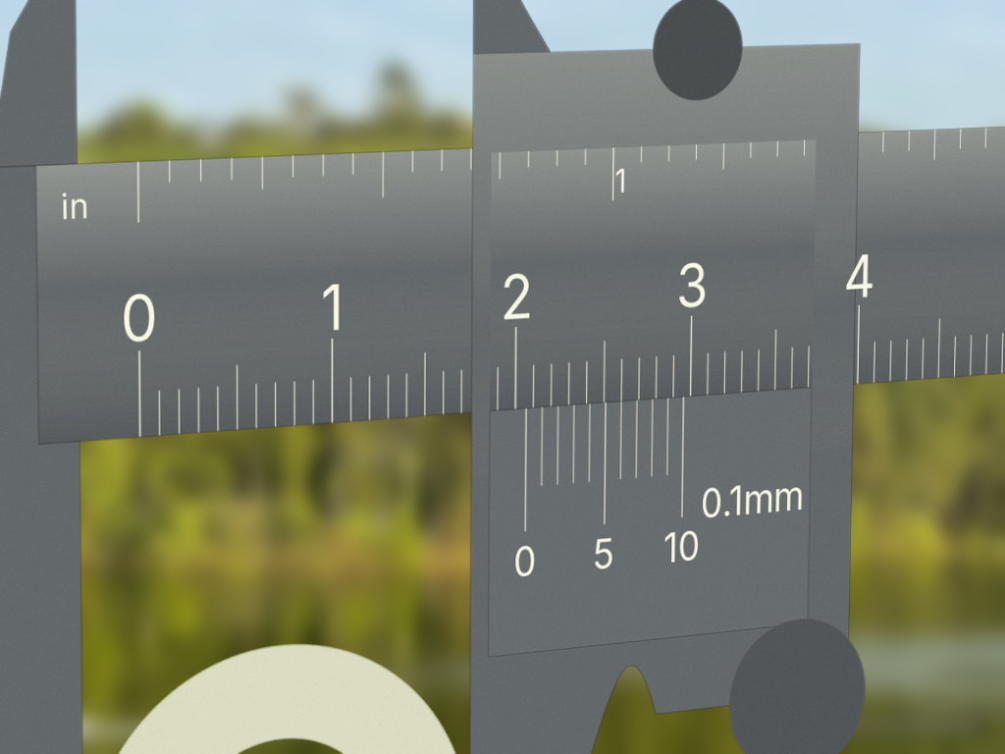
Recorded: 20.6,mm
